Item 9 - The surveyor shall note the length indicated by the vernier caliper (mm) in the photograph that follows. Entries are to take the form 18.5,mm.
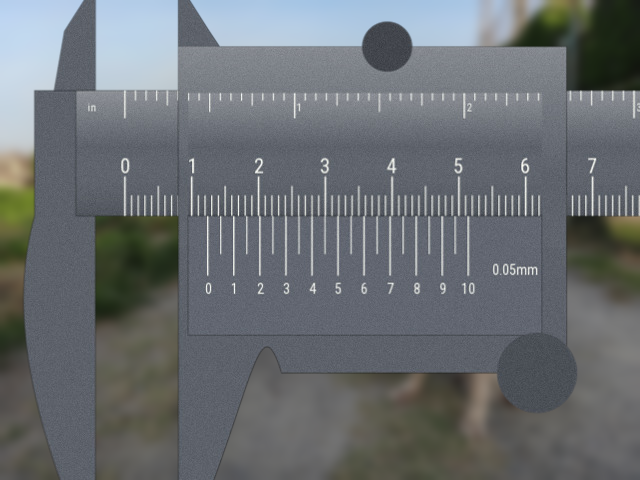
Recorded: 12.4,mm
